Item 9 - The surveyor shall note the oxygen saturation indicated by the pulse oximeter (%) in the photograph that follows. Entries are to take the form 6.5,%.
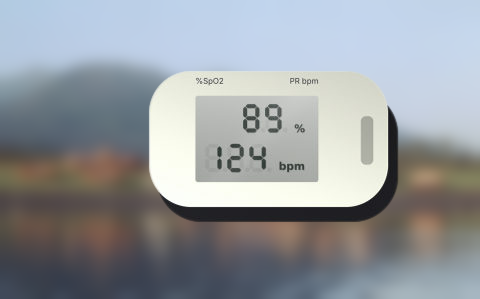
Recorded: 89,%
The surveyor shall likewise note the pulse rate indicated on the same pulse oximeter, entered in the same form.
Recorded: 124,bpm
